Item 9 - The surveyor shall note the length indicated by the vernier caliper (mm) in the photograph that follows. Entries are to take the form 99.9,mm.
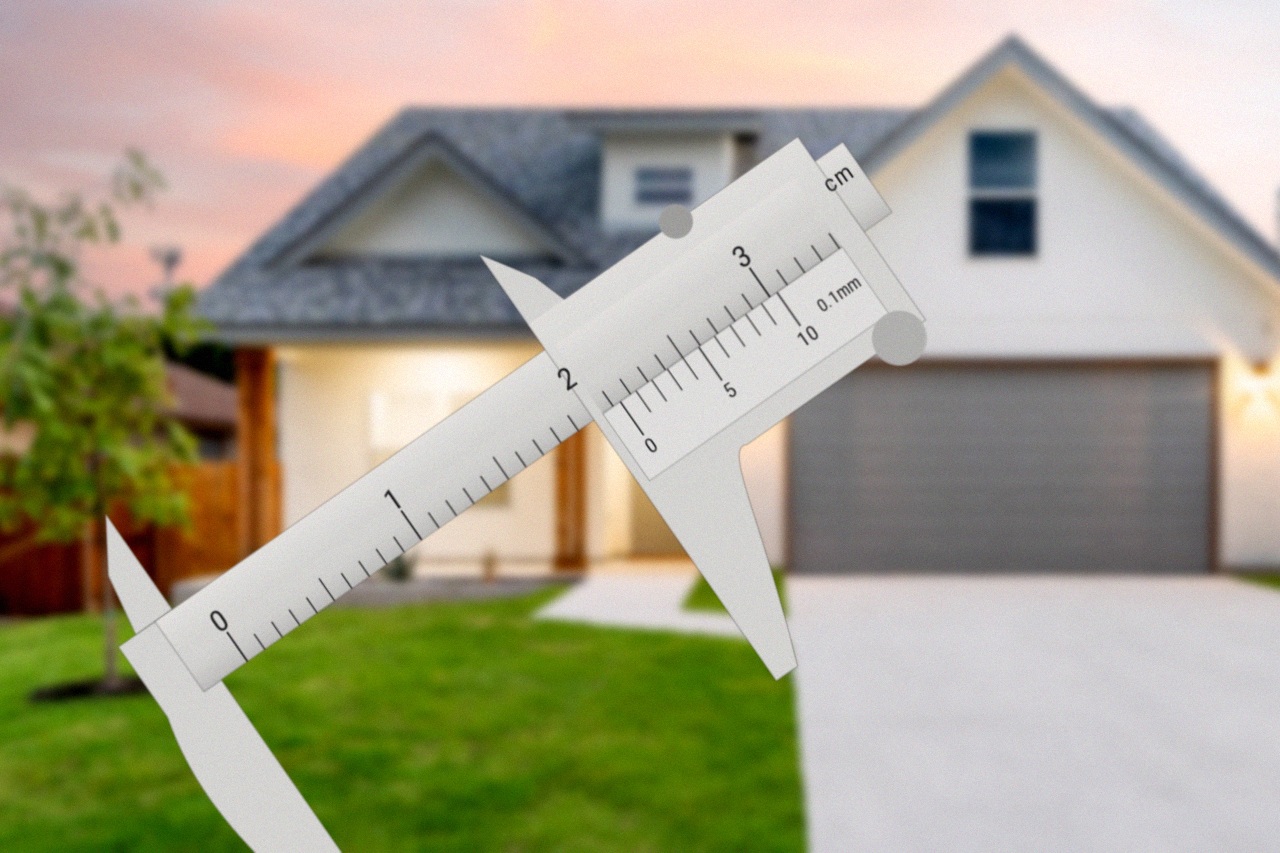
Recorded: 21.4,mm
